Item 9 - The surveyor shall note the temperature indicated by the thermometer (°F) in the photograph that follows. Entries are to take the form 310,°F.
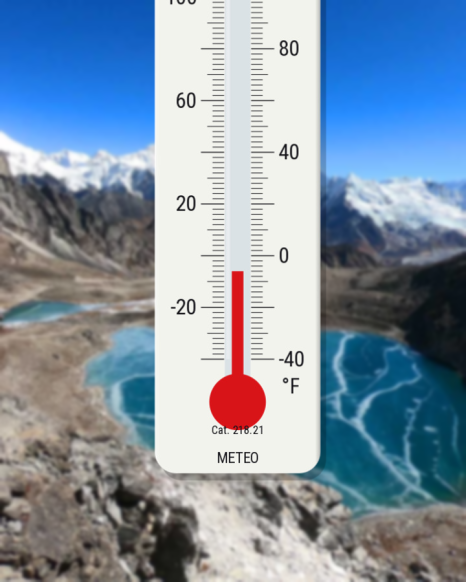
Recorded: -6,°F
